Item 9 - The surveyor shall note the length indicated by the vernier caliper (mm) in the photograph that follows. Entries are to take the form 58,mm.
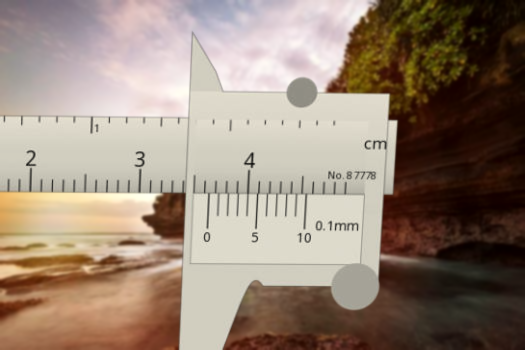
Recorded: 36.4,mm
